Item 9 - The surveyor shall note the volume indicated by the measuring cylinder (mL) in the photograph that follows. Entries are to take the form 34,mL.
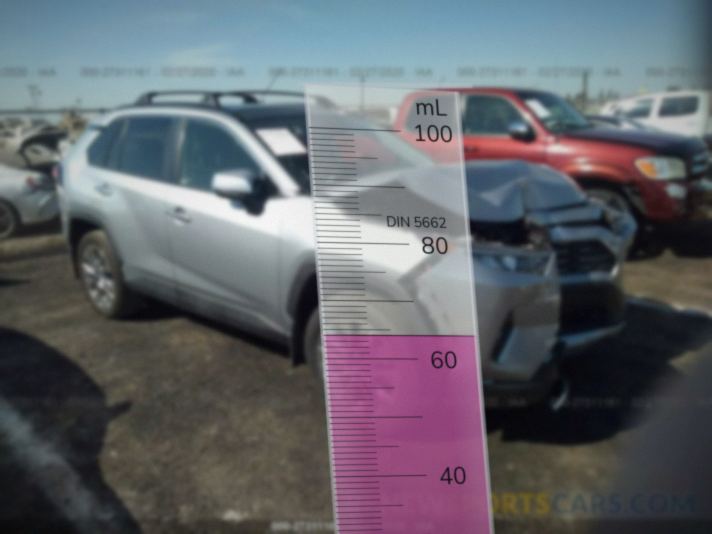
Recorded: 64,mL
